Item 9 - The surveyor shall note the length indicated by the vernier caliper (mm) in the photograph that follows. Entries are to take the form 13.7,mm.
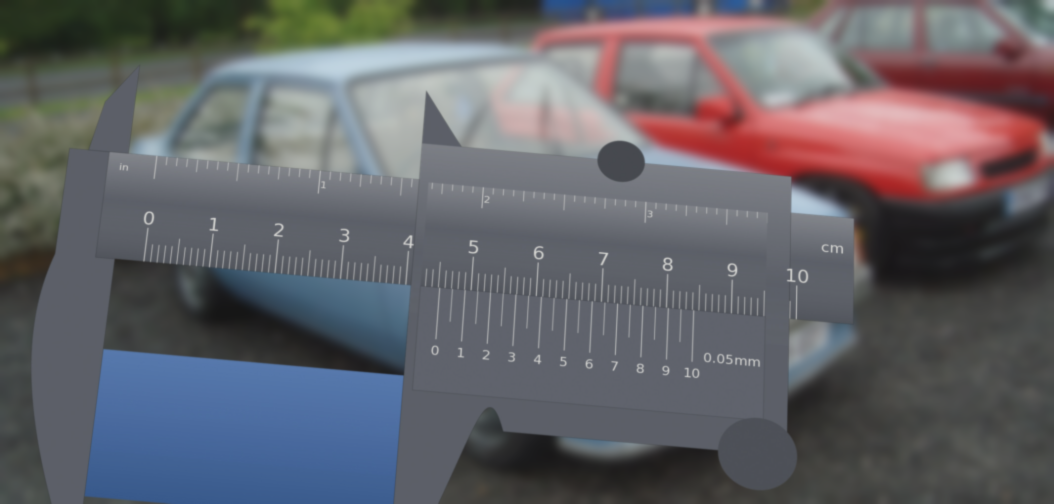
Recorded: 45.2,mm
